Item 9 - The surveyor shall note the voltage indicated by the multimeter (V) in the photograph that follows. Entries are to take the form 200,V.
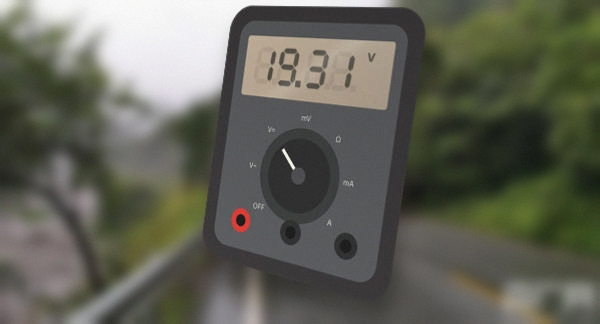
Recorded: 19.31,V
